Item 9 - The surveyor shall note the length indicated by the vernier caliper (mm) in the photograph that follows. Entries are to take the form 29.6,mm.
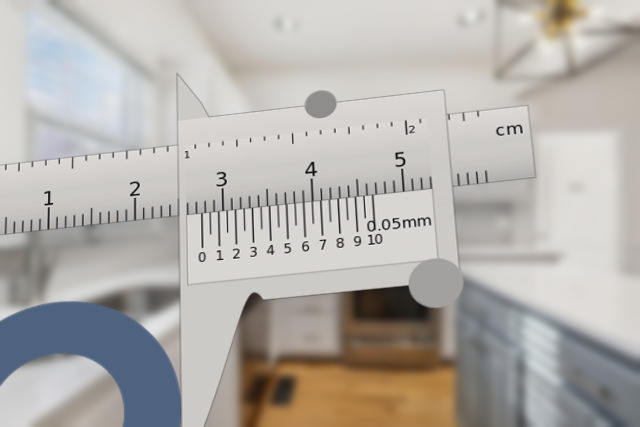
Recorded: 27.6,mm
